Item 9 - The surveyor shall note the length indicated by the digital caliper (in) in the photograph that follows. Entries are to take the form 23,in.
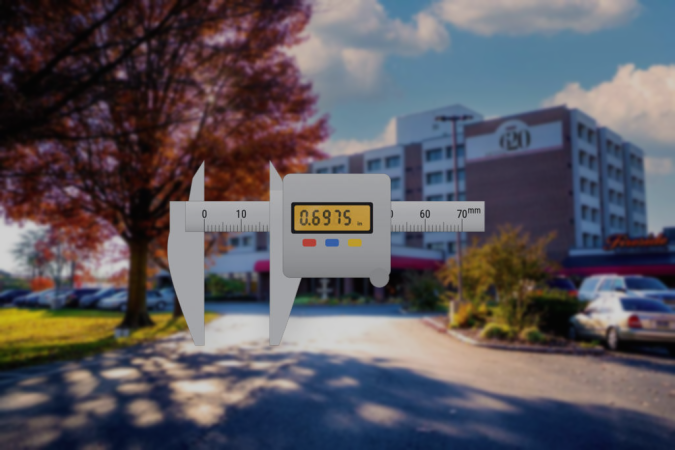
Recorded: 0.6975,in
